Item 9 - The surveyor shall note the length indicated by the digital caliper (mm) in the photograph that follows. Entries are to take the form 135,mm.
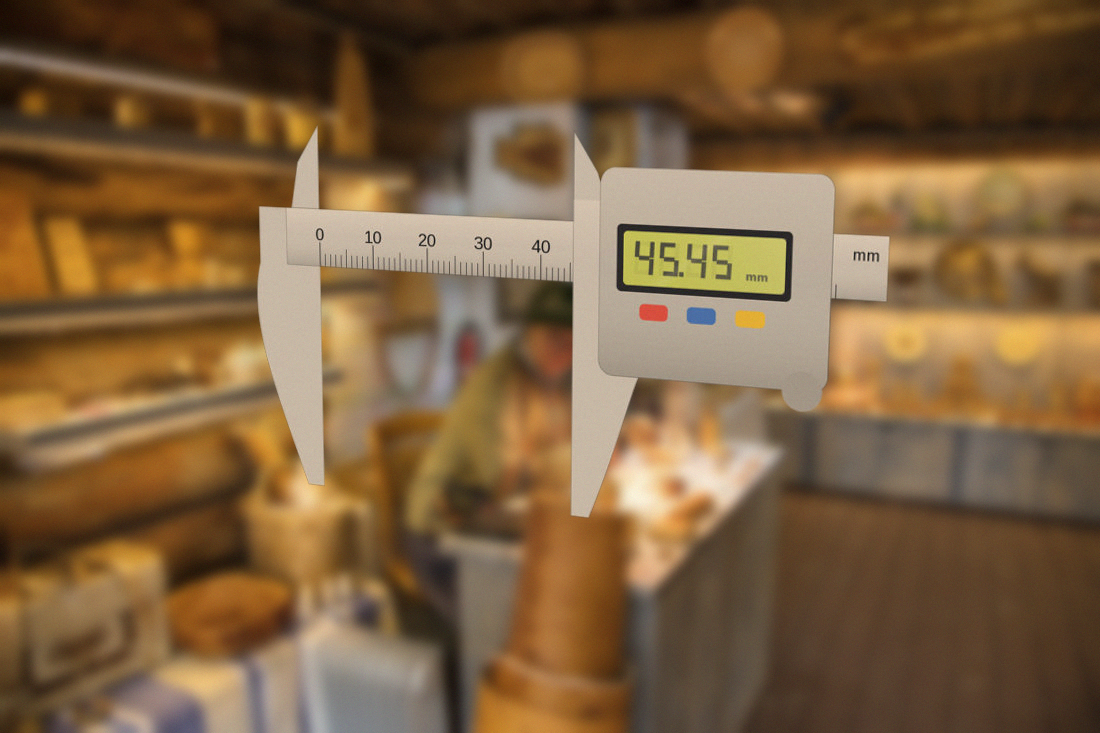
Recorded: 45.45,mm
